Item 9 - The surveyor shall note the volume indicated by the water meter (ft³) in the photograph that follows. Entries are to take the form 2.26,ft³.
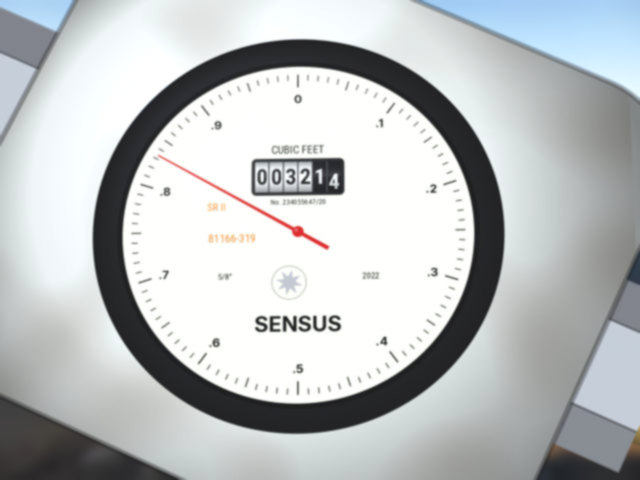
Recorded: 3213.83,ft³
